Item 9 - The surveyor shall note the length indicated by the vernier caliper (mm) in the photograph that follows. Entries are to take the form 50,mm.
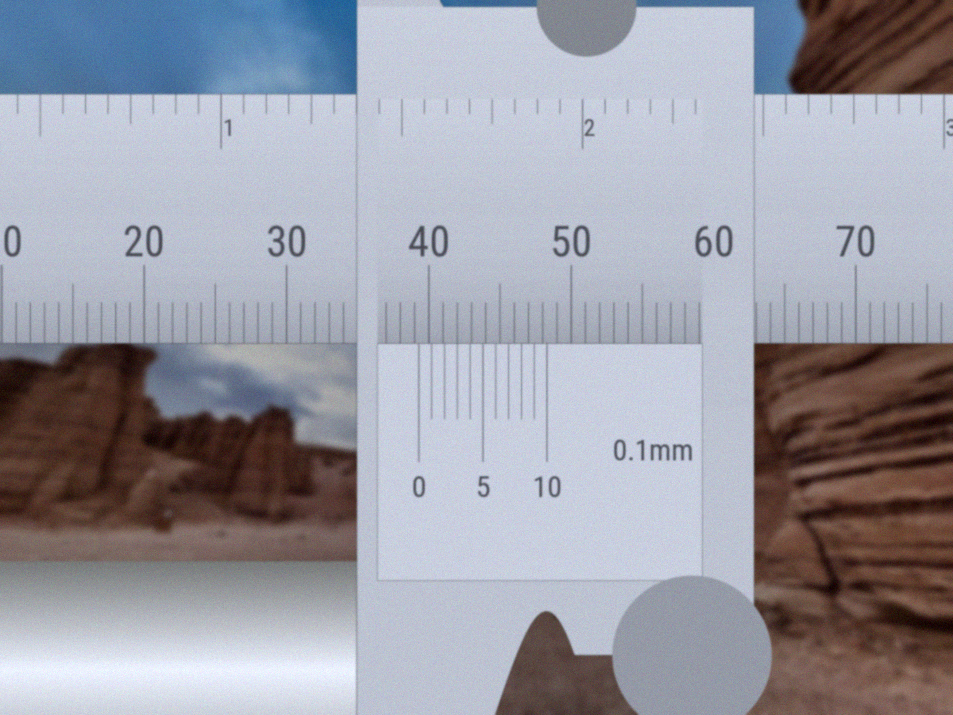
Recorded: 39.3,mm
